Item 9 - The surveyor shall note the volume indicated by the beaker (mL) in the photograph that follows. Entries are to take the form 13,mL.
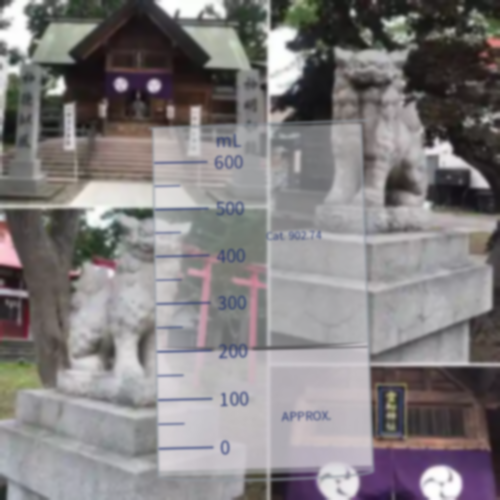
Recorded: 200,mL
